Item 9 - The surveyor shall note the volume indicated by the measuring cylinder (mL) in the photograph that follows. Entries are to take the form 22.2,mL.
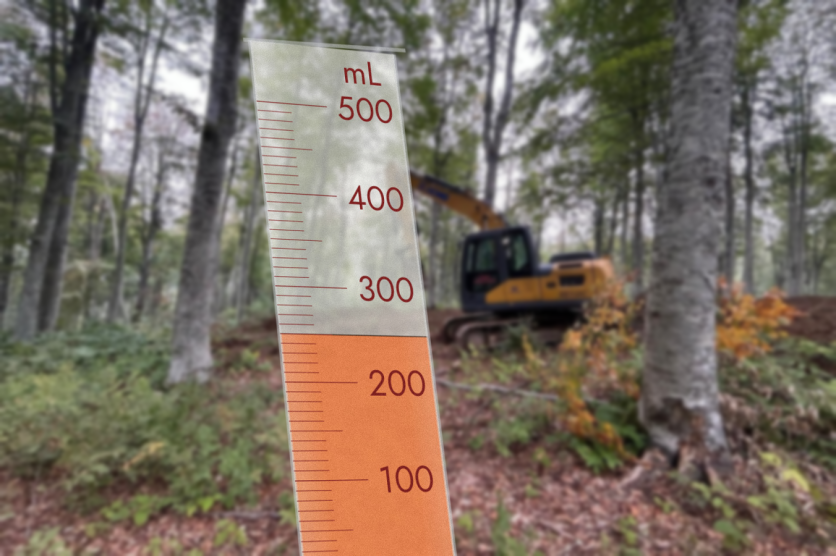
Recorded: 250,mL
